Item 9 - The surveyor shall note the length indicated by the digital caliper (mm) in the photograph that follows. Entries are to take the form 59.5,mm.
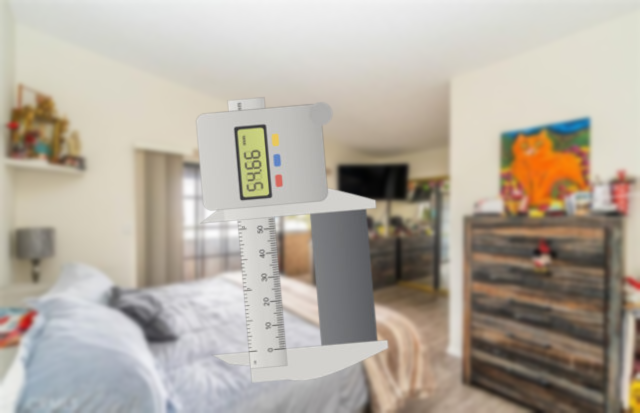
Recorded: 54.66,mm
